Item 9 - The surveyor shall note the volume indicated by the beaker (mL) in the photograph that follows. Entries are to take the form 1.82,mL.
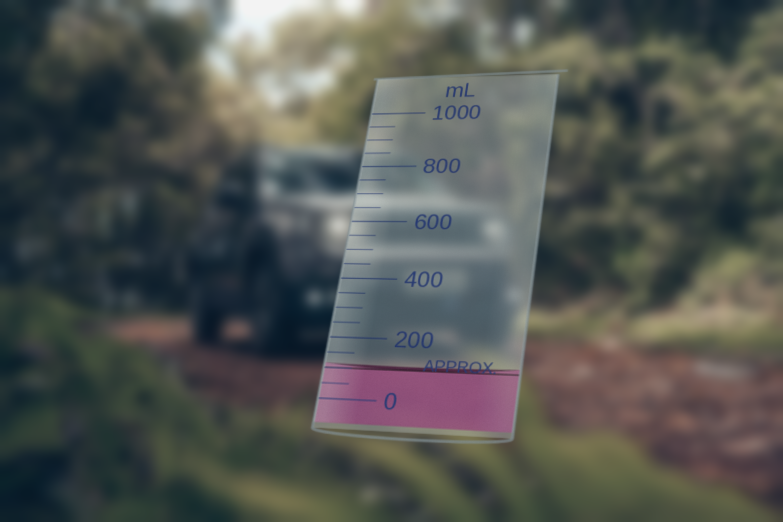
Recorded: 100,mL
